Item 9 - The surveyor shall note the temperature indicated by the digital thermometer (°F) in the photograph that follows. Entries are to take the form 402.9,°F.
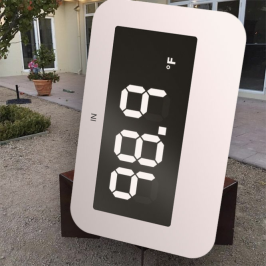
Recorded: 98.9,°F
